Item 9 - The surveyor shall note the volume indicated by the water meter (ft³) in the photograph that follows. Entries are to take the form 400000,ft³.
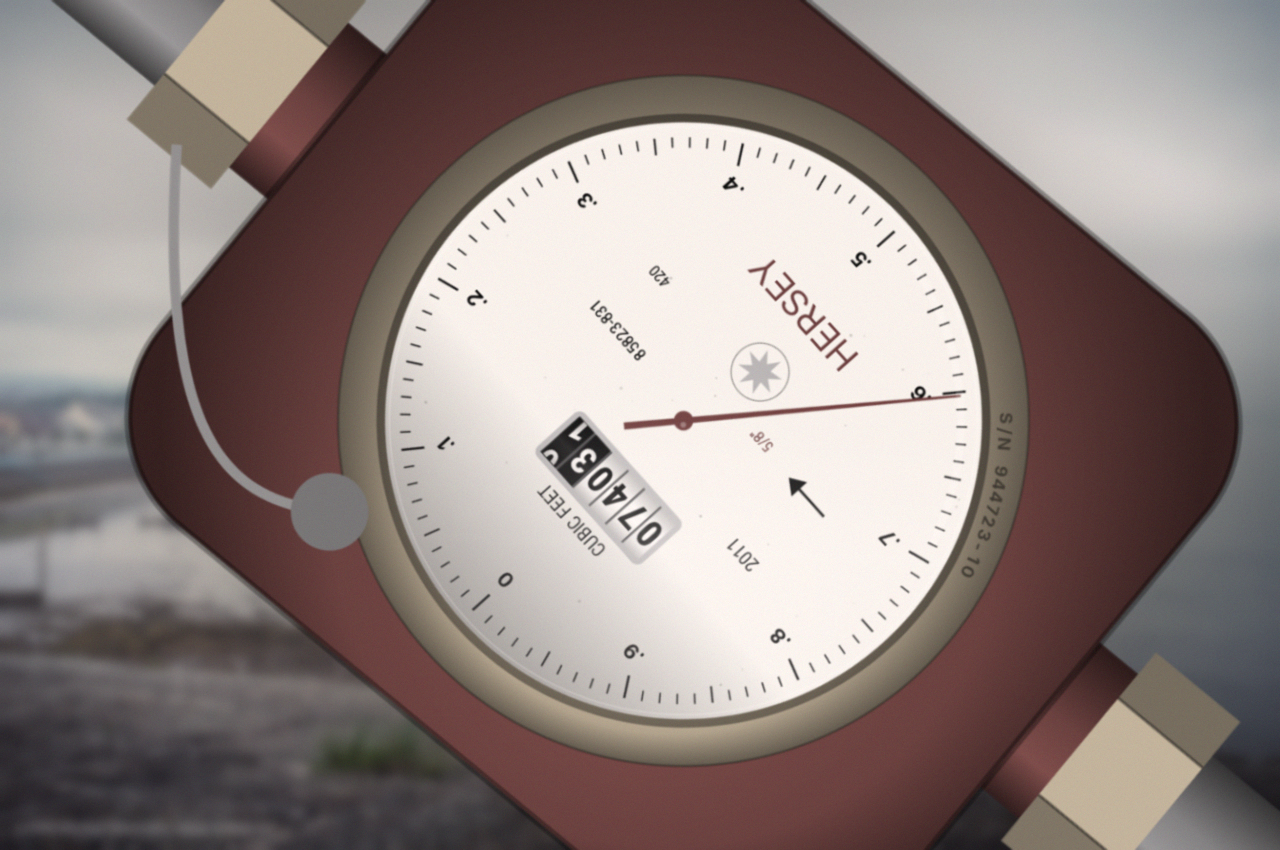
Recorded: 74030.60,ft³
